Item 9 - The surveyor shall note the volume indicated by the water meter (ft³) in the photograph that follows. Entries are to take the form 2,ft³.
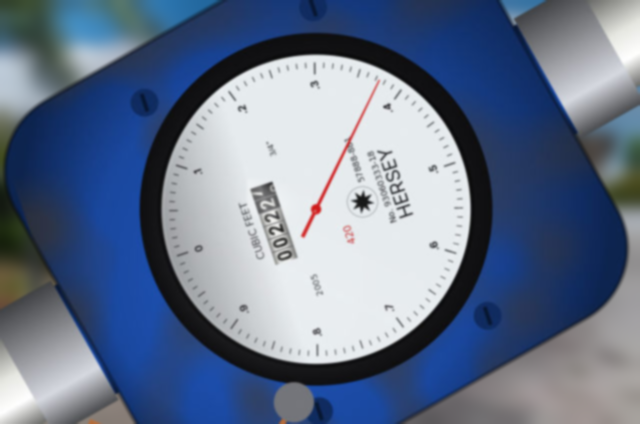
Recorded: 2227.37,ft³
